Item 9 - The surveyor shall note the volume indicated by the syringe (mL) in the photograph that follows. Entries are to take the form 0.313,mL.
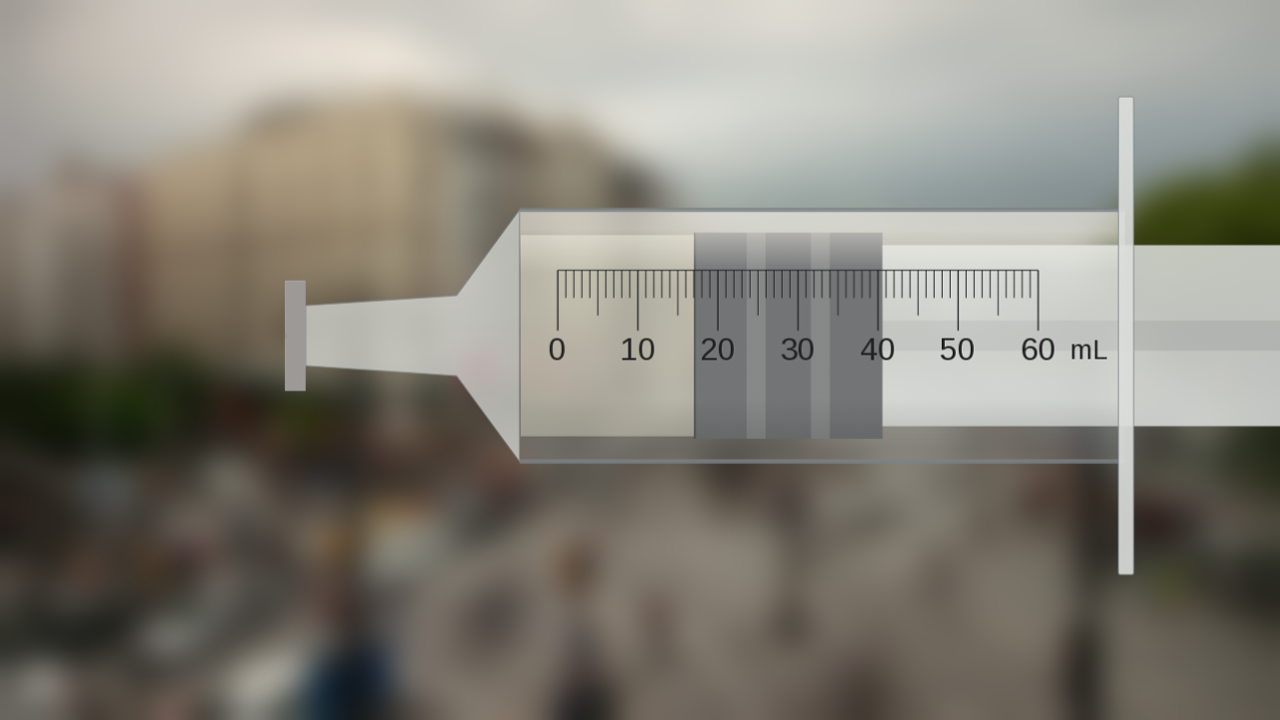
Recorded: 17,mL
